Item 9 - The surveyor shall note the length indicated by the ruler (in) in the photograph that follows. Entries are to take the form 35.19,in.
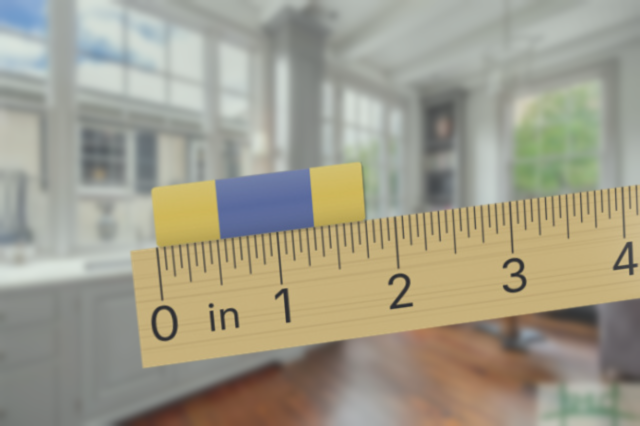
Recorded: 1.75,in
